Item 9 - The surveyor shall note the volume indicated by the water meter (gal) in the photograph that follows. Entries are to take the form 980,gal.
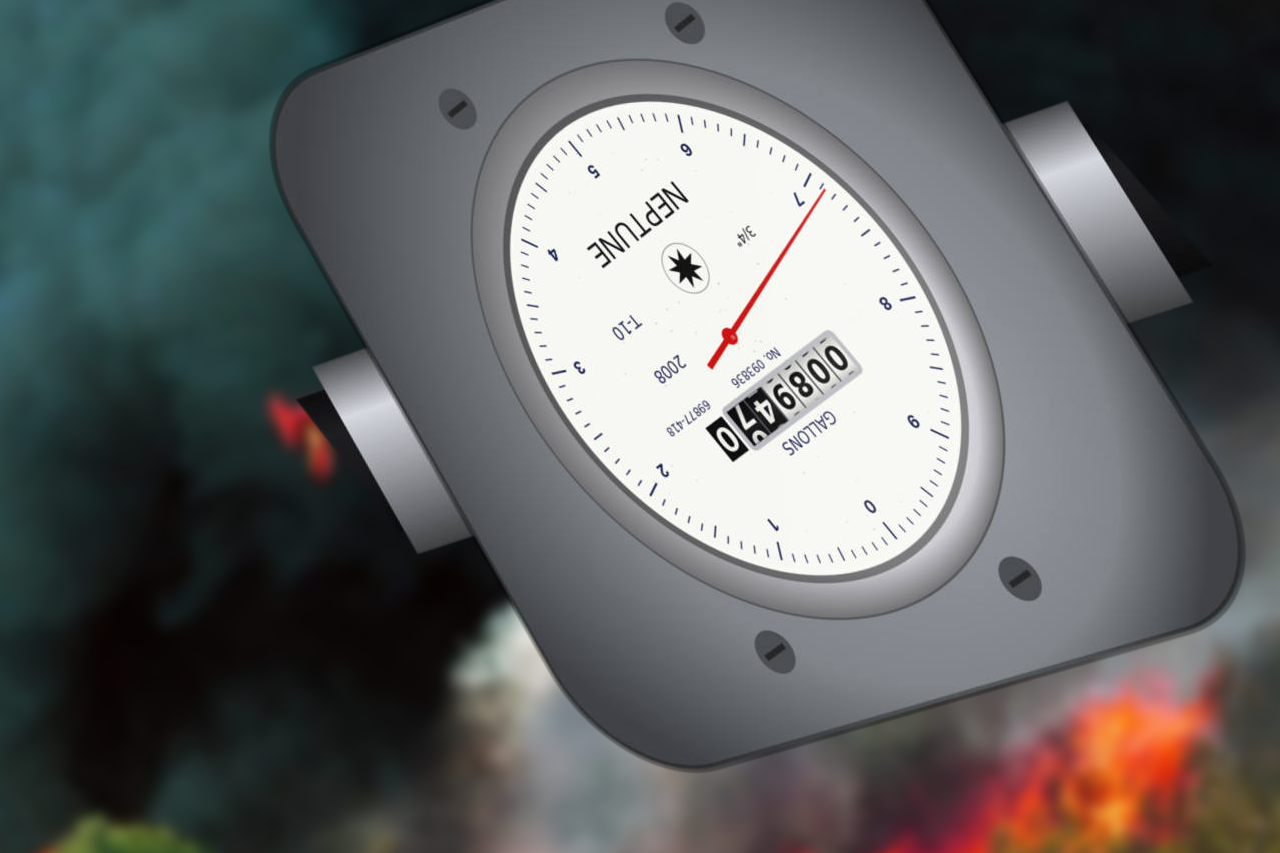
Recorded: 89467.1,gal
